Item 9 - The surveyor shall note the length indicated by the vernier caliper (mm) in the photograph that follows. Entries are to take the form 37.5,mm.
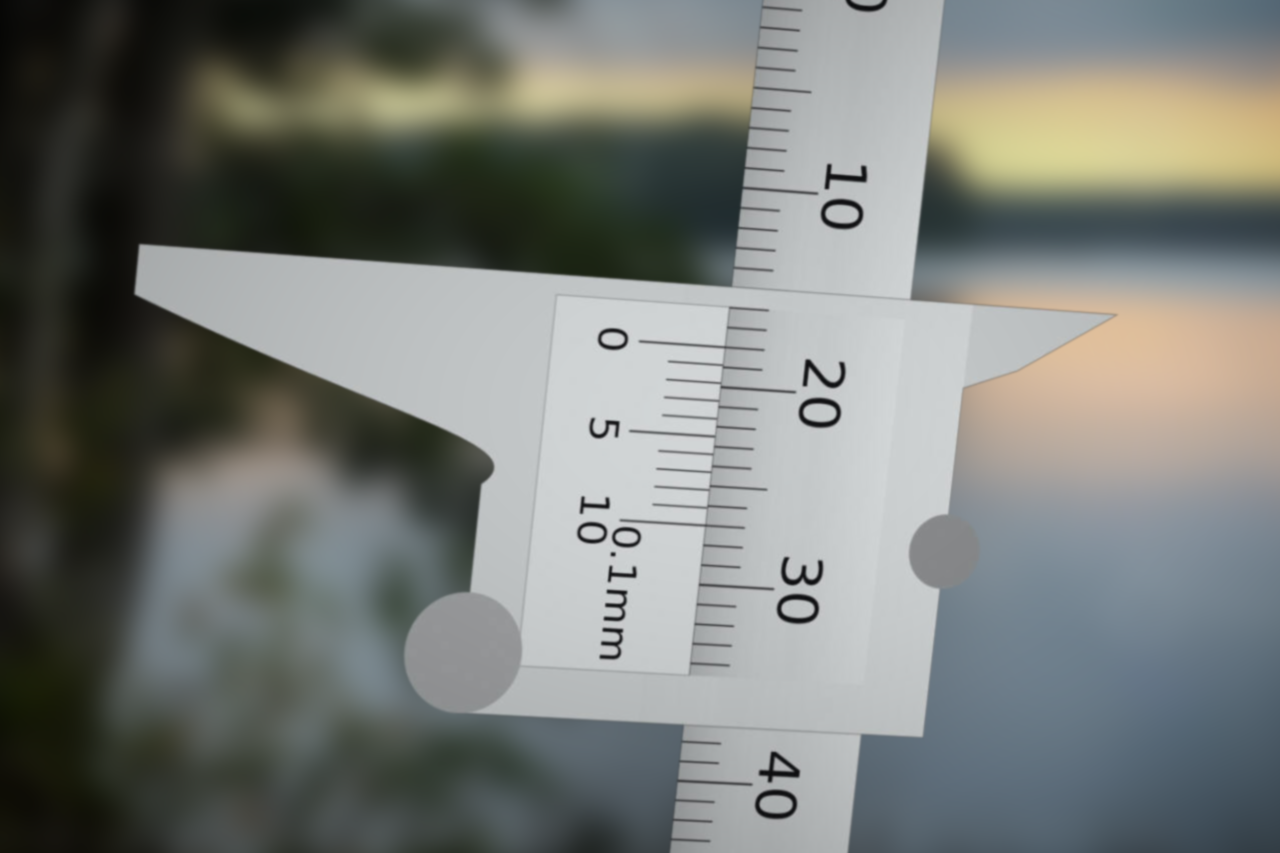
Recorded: 18.0,mm
